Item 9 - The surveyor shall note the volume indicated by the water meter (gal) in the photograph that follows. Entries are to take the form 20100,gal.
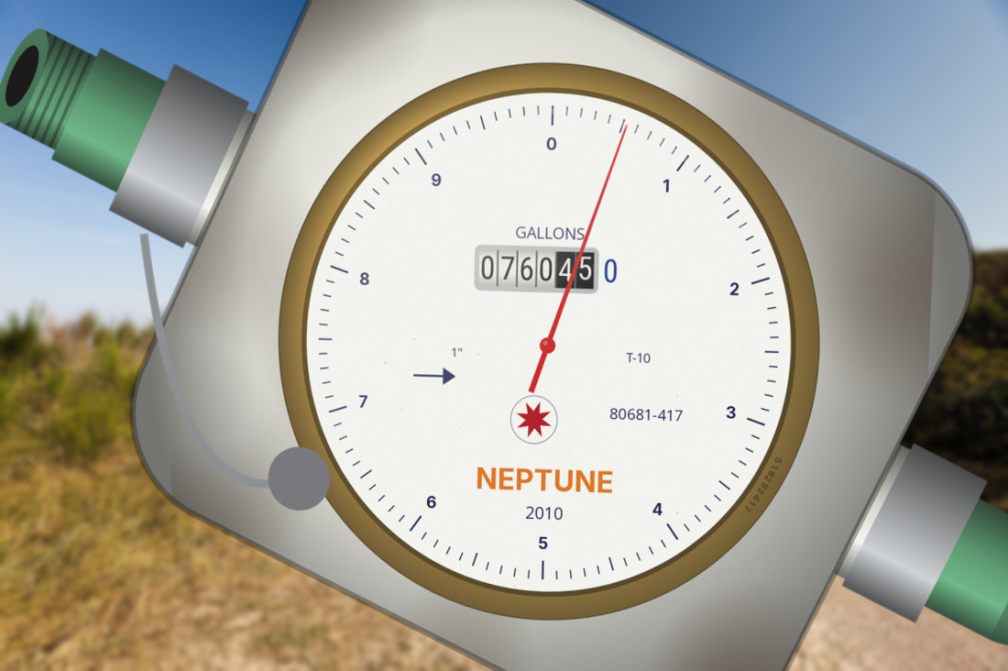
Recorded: 760450.5,gal
